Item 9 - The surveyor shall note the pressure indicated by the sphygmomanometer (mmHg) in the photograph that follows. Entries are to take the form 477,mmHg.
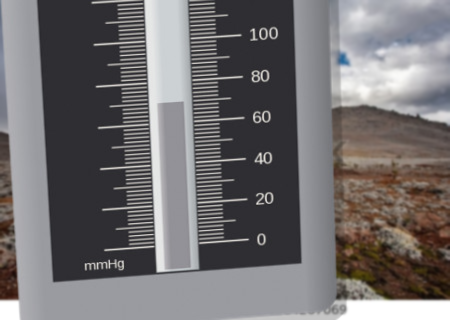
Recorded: 70,mmHg
